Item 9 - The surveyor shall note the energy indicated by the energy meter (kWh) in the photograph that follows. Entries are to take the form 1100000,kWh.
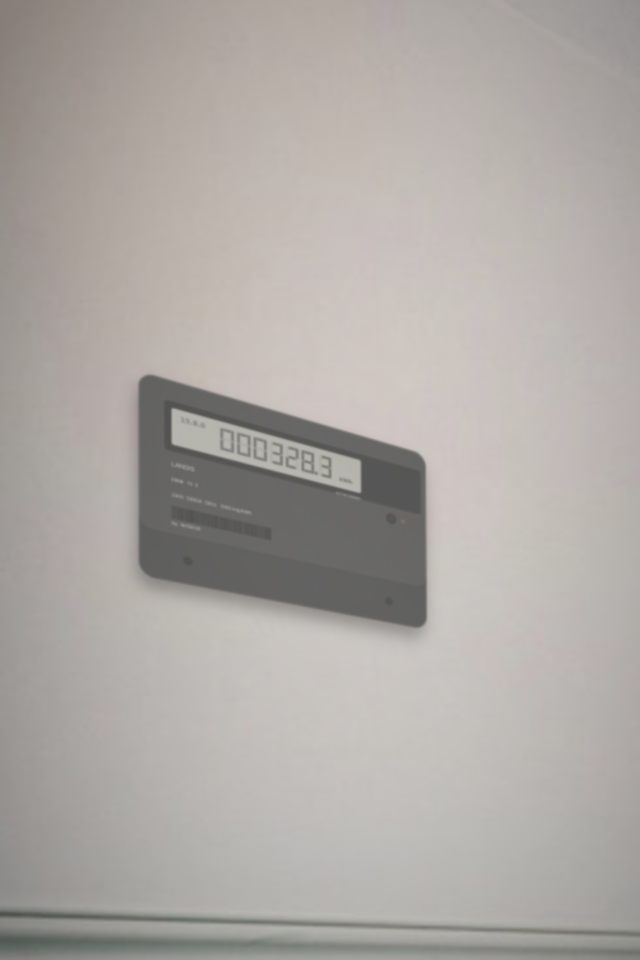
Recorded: 328.3,kWh
